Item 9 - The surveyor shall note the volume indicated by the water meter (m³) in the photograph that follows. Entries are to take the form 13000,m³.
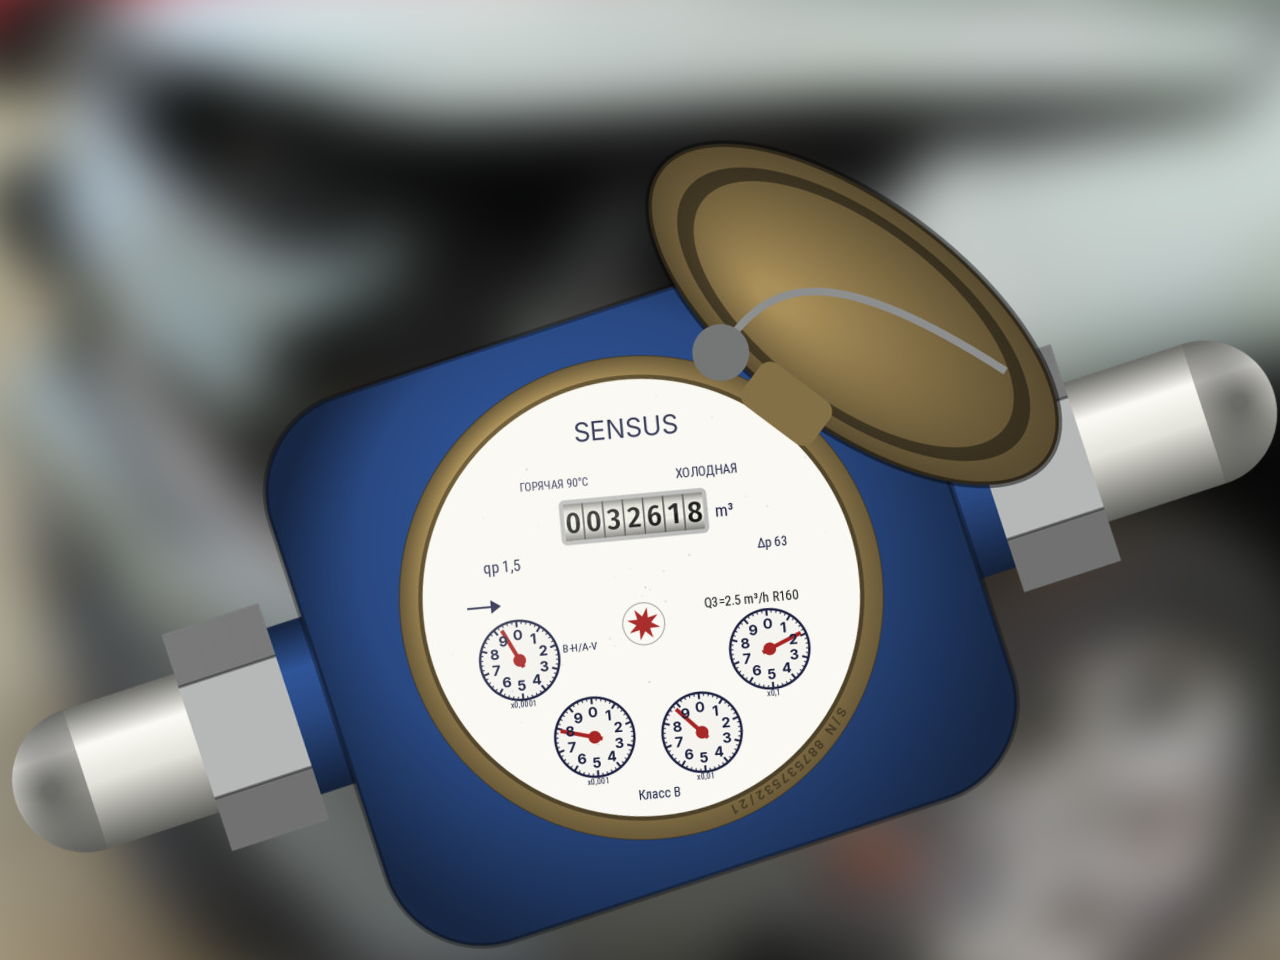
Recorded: 32618.1879,m³
